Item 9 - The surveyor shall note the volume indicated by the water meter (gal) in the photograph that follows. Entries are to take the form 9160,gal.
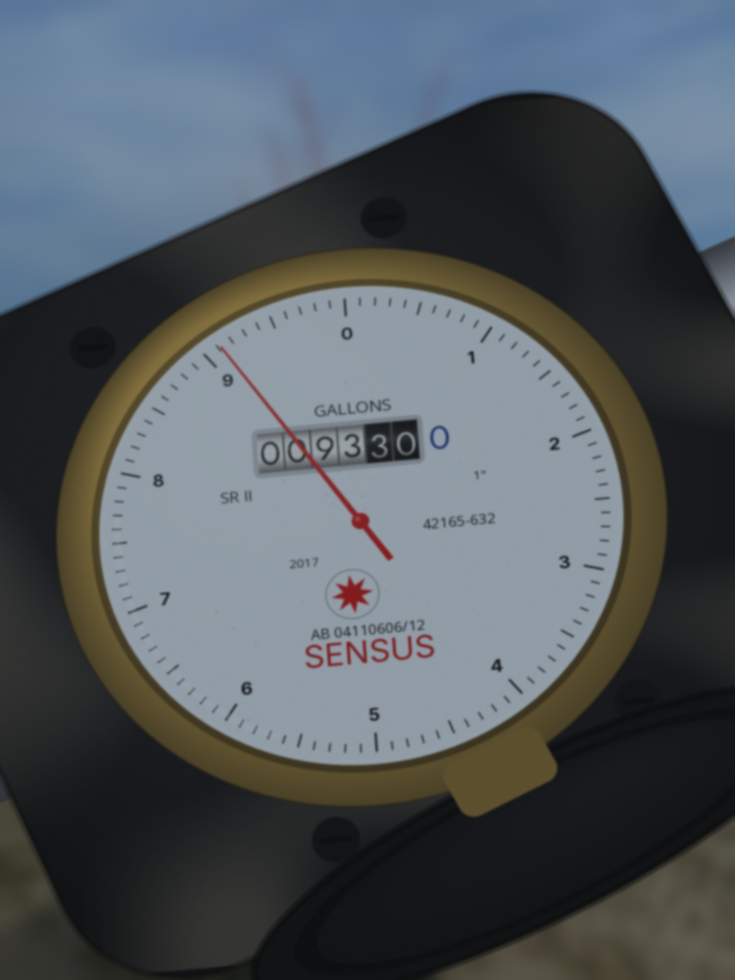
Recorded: 93299.1,gal
